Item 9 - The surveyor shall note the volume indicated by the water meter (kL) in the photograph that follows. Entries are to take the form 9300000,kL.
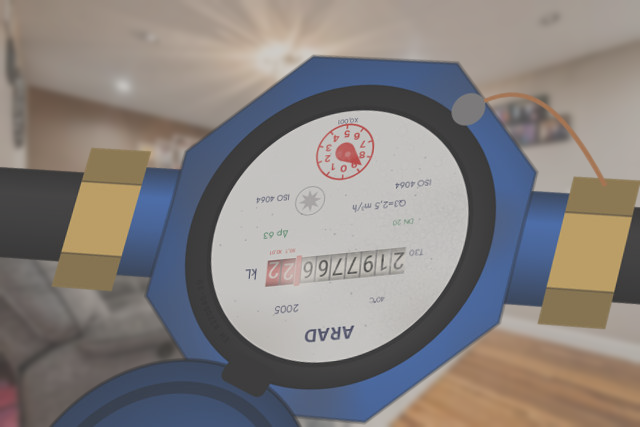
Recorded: 2197766.218,kL
